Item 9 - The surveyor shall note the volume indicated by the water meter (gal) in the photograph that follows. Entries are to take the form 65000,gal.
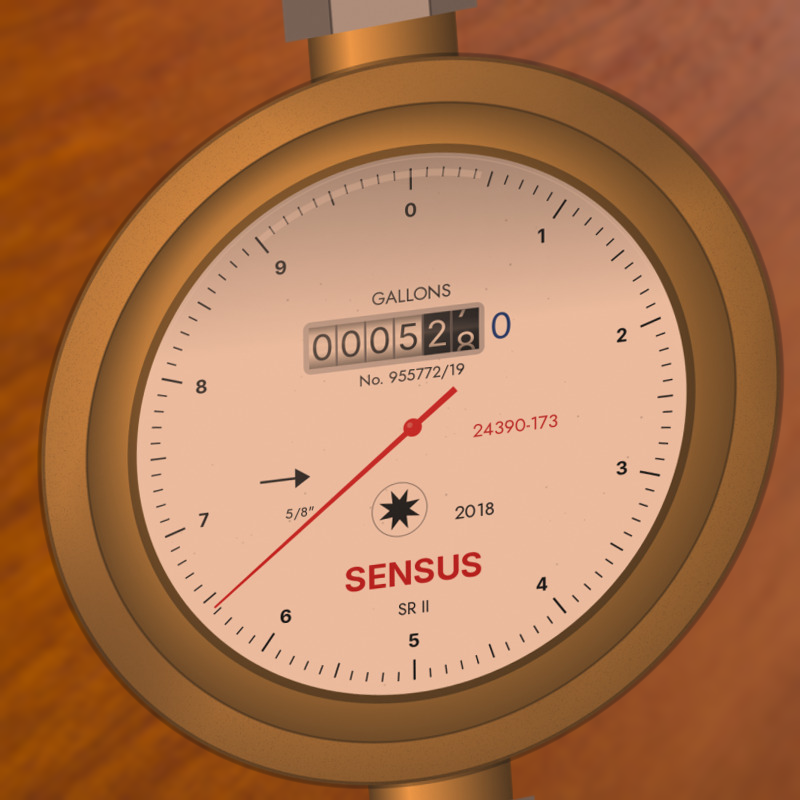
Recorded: 5276.4,gal
